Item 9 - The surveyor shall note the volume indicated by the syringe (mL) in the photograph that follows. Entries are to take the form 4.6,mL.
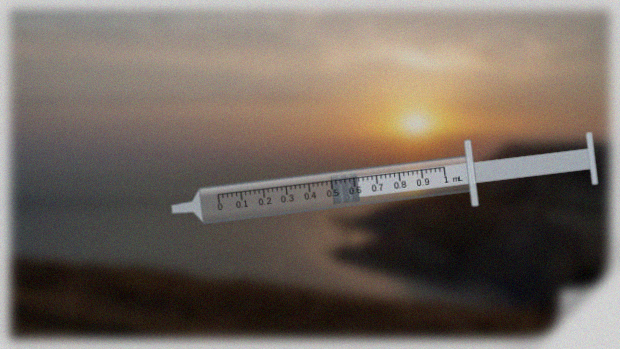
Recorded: 0.5,mL
